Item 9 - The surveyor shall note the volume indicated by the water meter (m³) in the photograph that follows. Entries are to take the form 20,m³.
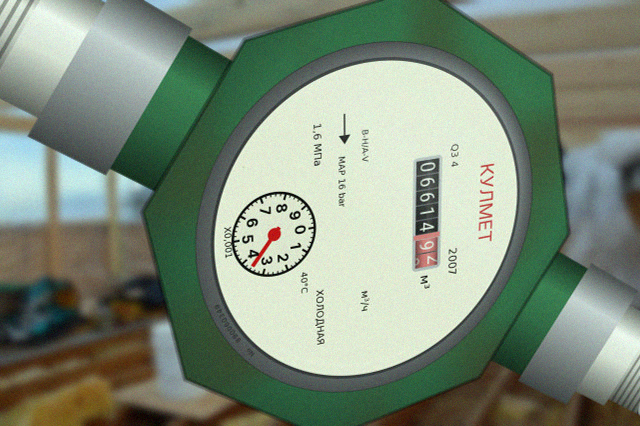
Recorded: 6614.923,m³
